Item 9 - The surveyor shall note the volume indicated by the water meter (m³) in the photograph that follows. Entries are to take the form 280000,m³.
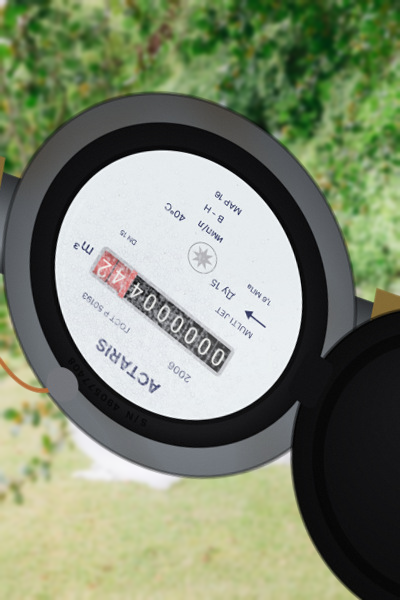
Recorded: 4.42,m³
